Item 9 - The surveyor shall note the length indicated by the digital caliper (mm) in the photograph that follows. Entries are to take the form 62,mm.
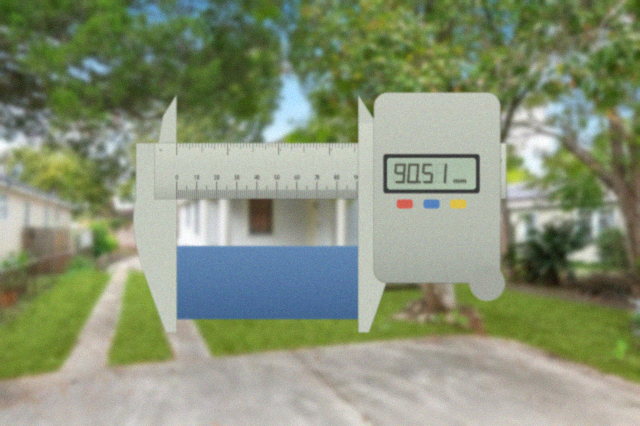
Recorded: 90.51,mm
